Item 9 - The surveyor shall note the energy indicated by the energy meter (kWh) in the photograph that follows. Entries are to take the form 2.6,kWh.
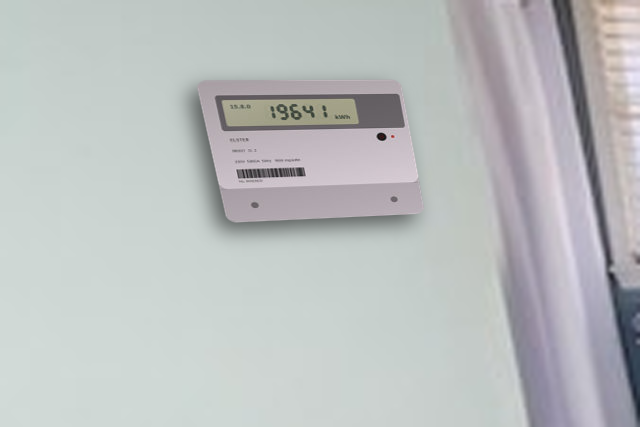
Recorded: 19641,kWh
